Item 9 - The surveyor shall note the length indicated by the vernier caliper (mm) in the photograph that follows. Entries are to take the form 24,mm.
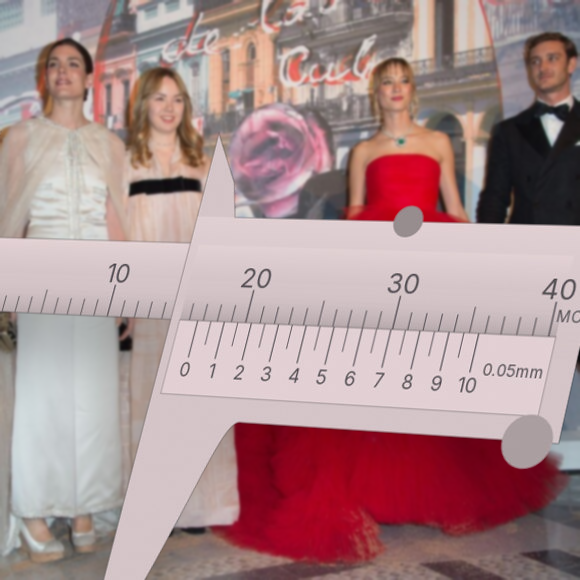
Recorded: 16.6,mm
